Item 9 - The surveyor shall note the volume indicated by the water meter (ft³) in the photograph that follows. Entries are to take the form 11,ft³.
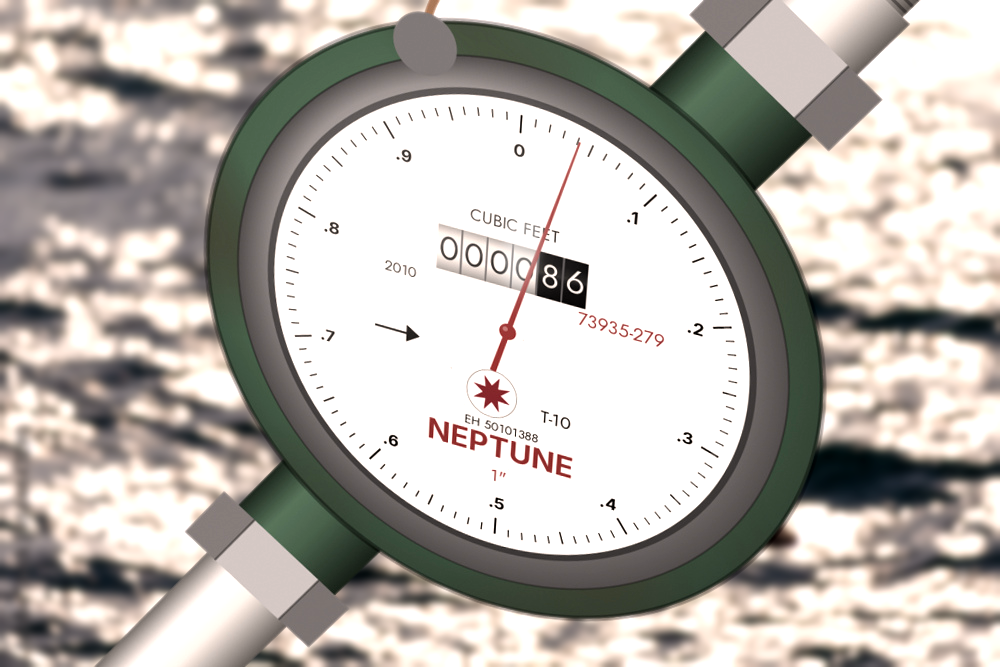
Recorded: 86.04,ft³
